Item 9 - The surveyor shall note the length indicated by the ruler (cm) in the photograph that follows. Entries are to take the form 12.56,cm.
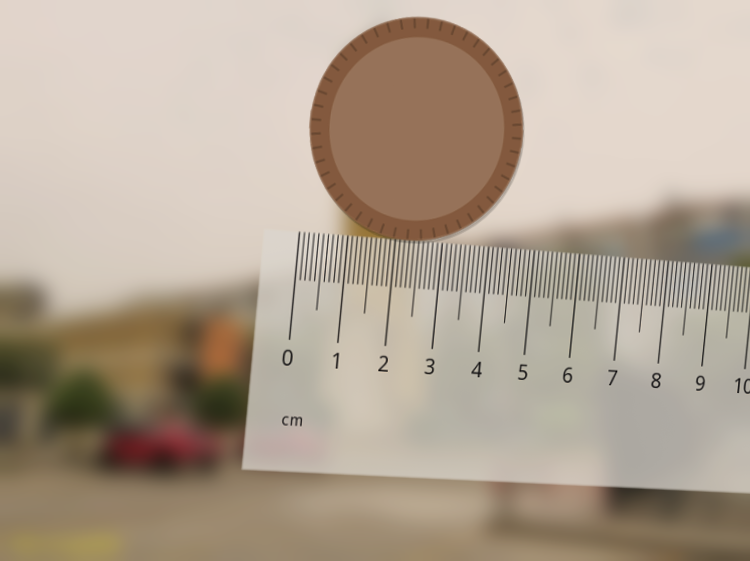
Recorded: 4.5,cm
